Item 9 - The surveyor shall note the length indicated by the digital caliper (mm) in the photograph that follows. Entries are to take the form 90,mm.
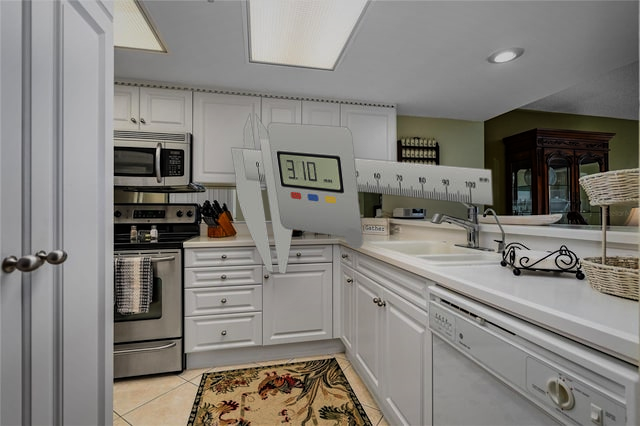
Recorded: 3.10,mm
